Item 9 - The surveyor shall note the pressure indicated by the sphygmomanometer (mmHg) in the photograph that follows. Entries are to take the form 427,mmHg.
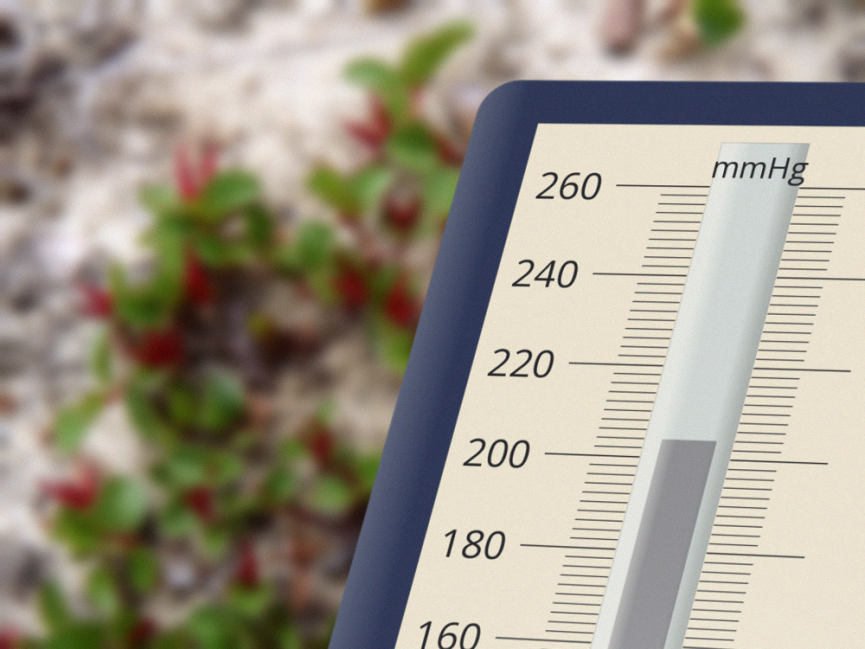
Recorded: 204,mmHg
